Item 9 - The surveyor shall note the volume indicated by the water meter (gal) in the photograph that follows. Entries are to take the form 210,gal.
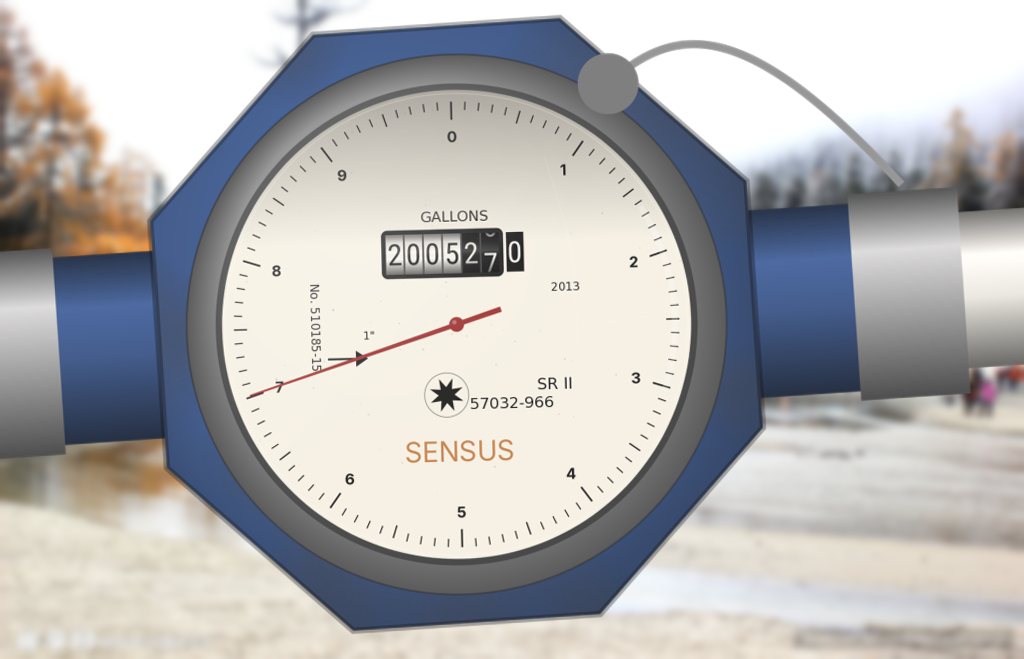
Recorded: 2005267.0,gal
